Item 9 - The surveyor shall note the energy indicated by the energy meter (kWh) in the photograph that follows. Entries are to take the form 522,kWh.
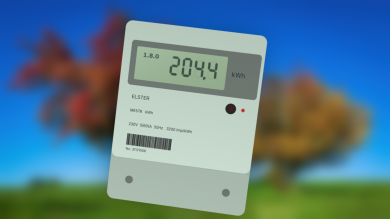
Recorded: 204.4,kWh
